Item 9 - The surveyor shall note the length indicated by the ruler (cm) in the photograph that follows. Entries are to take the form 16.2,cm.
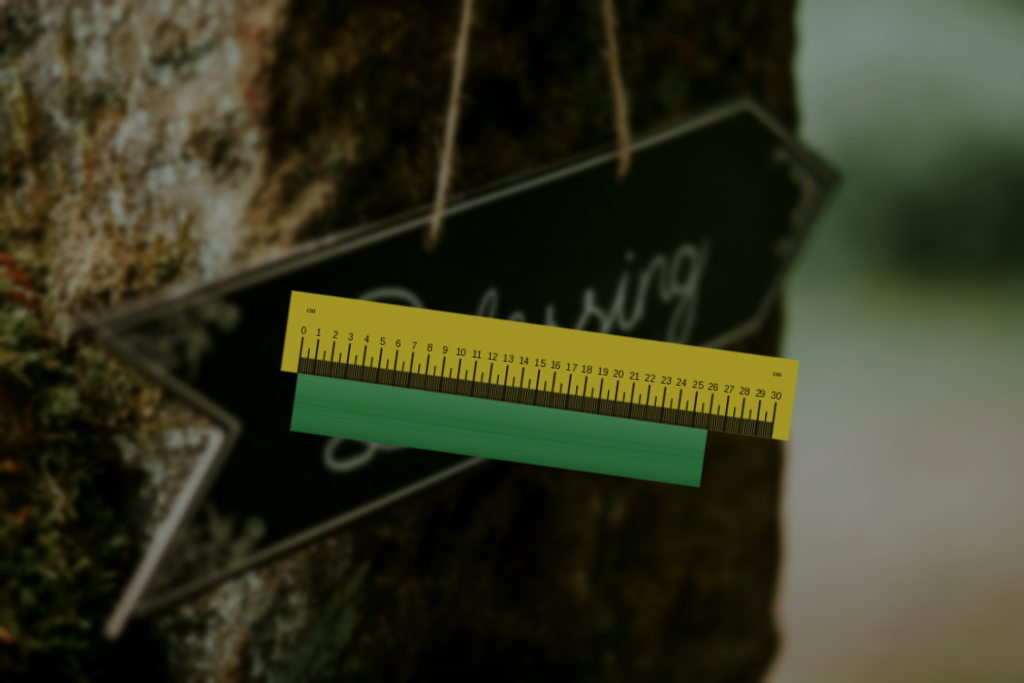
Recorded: 26,cm
